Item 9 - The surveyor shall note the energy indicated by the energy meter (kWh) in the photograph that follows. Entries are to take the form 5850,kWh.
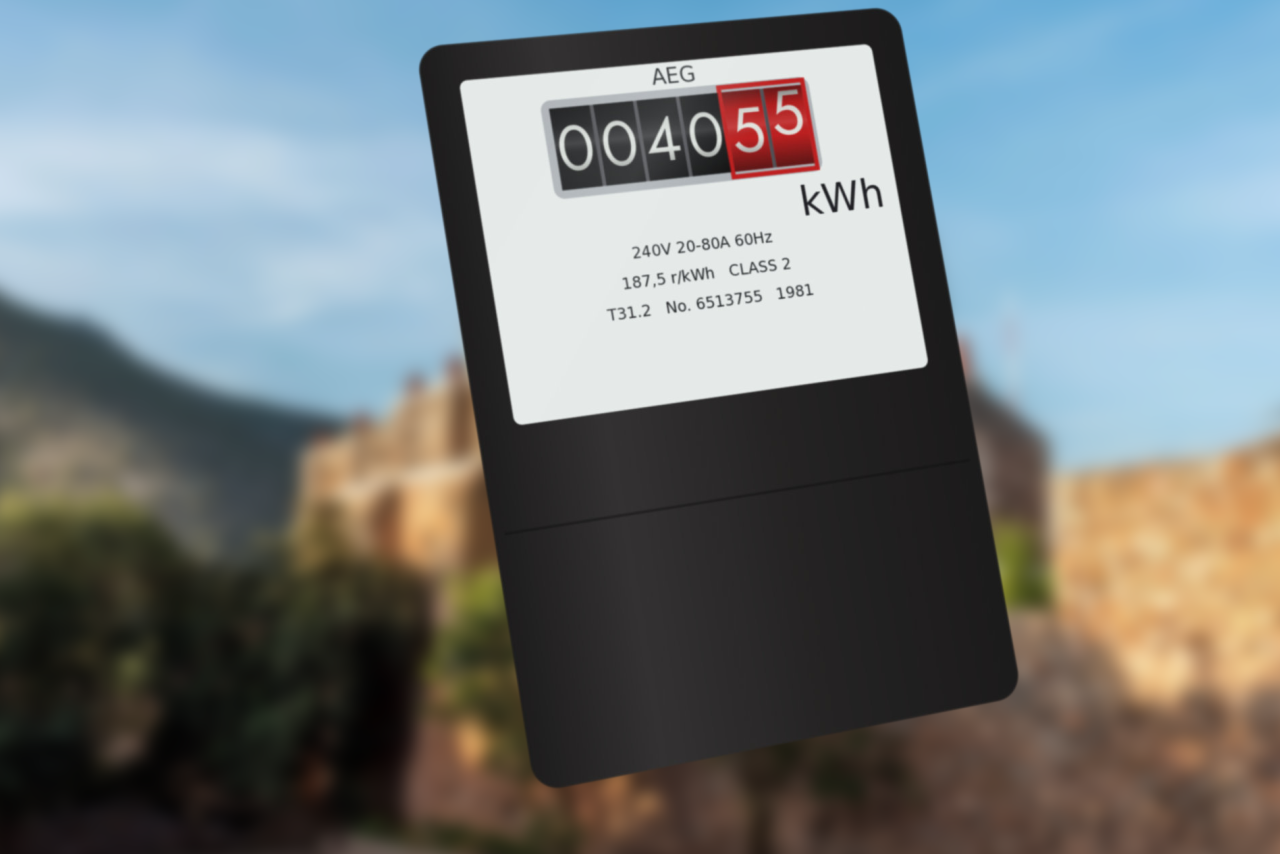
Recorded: 40.55,kWh
